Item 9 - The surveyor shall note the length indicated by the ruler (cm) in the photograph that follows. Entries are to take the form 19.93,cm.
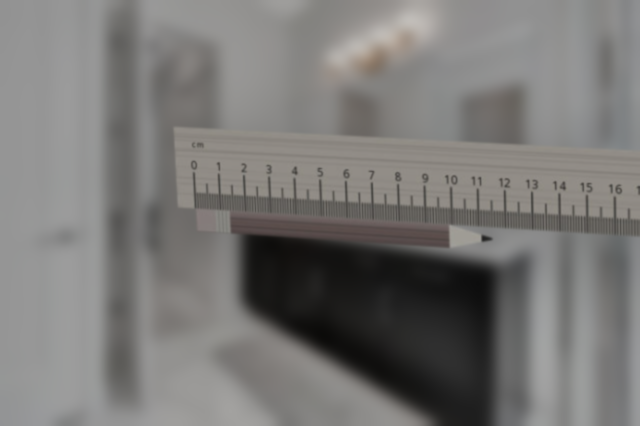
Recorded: 11.5,cm
